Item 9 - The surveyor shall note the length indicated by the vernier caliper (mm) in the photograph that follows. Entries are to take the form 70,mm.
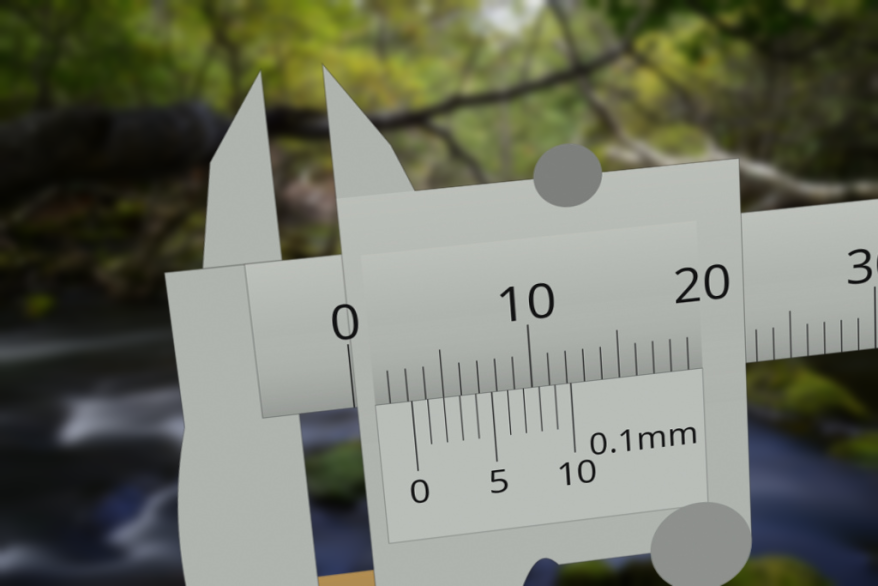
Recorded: 3.2,mm
